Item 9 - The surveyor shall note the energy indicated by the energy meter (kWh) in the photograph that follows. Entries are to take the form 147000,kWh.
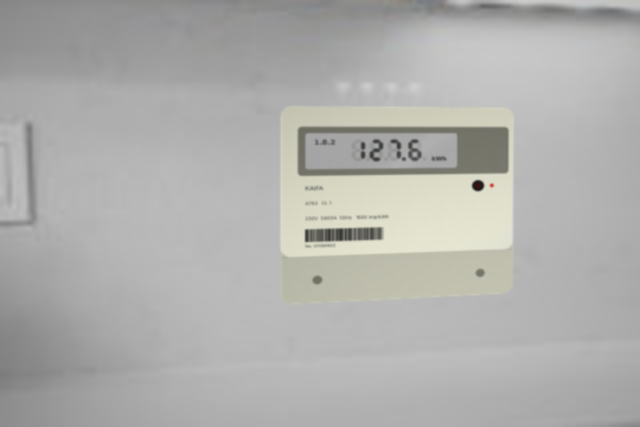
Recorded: 127.6,kWh
